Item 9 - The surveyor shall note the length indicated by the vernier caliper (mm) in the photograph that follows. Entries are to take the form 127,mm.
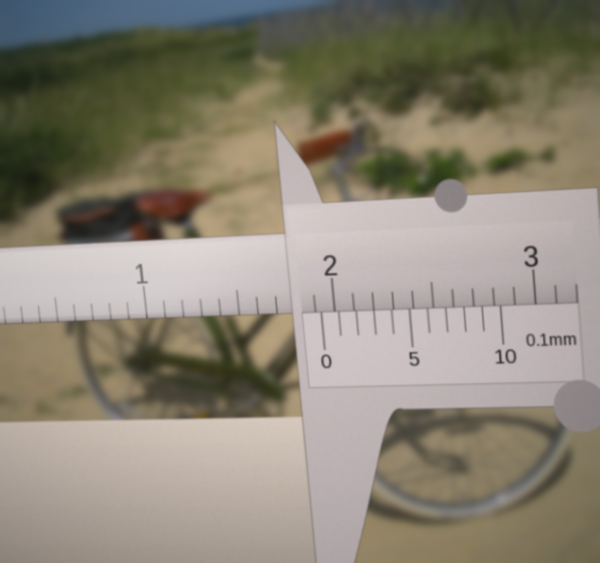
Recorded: 19.3,mm
